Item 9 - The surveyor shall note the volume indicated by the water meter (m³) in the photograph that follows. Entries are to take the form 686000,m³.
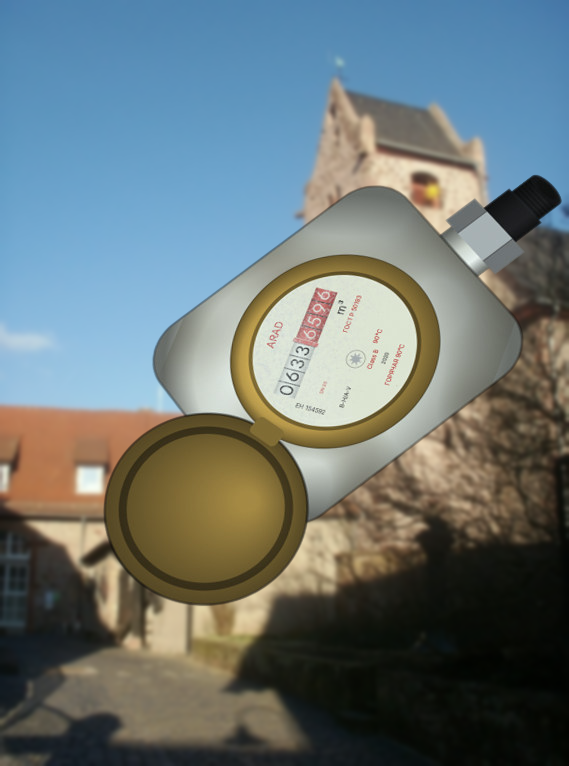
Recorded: 633.6596,m³
